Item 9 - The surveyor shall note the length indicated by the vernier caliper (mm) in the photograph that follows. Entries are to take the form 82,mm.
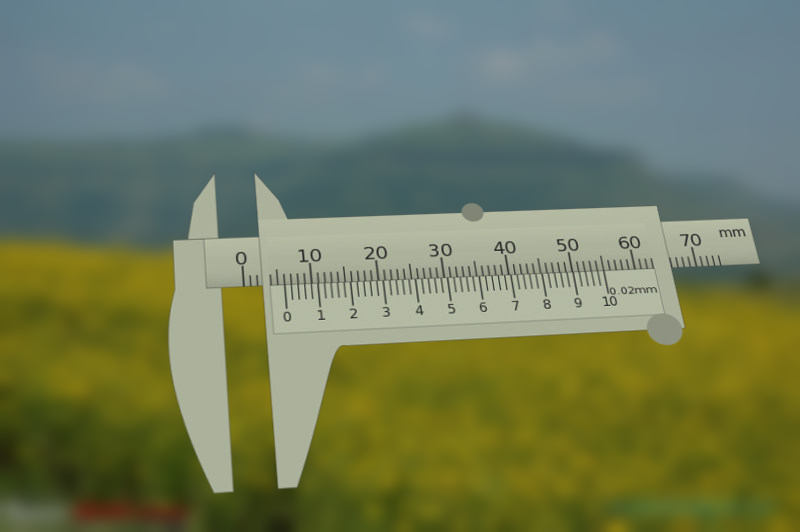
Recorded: 6.0,mm
